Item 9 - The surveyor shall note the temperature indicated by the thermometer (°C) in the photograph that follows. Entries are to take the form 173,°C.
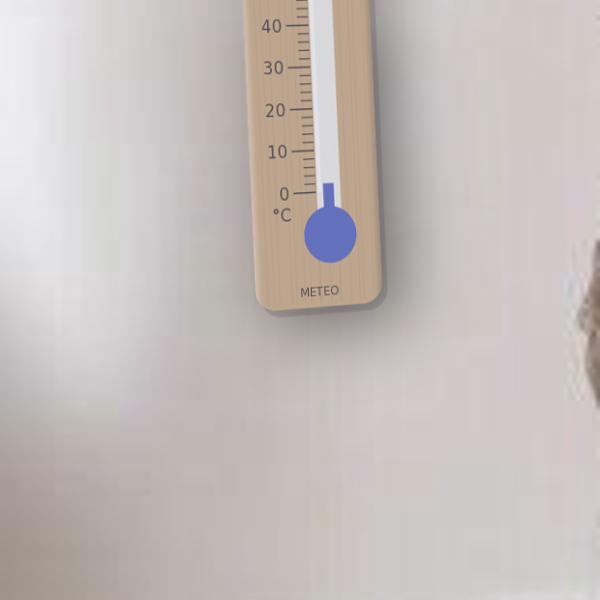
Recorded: 2,°C
